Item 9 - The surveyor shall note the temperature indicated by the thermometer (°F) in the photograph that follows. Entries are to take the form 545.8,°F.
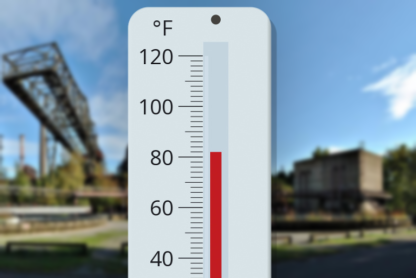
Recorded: 82,°F
